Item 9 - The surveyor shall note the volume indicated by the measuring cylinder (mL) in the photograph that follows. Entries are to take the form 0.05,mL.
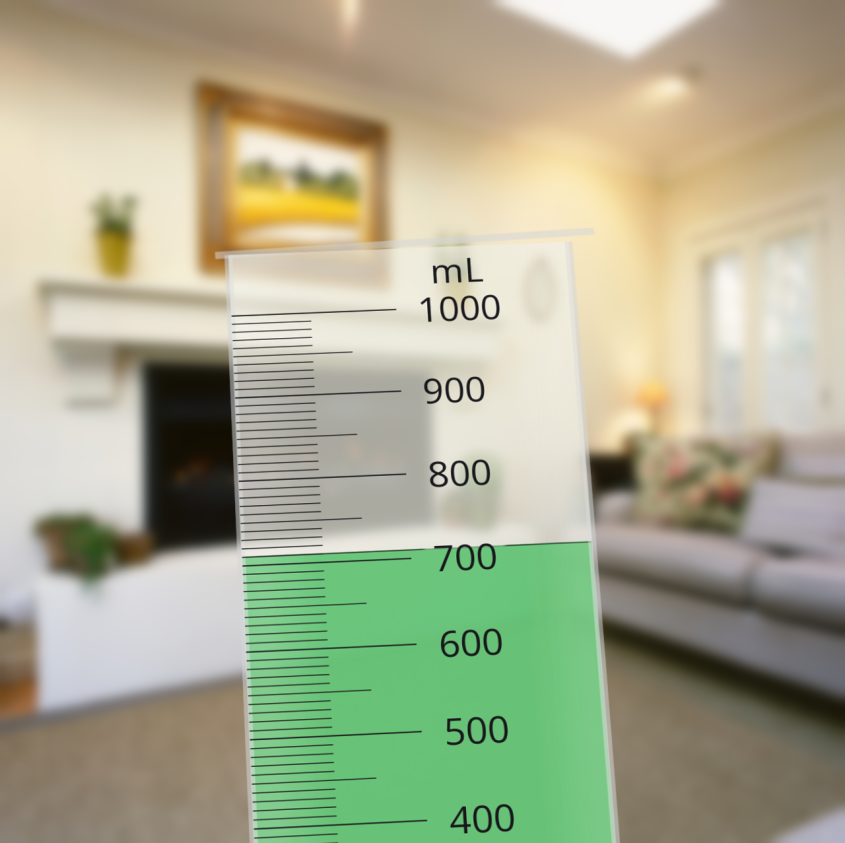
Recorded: 710,mL
